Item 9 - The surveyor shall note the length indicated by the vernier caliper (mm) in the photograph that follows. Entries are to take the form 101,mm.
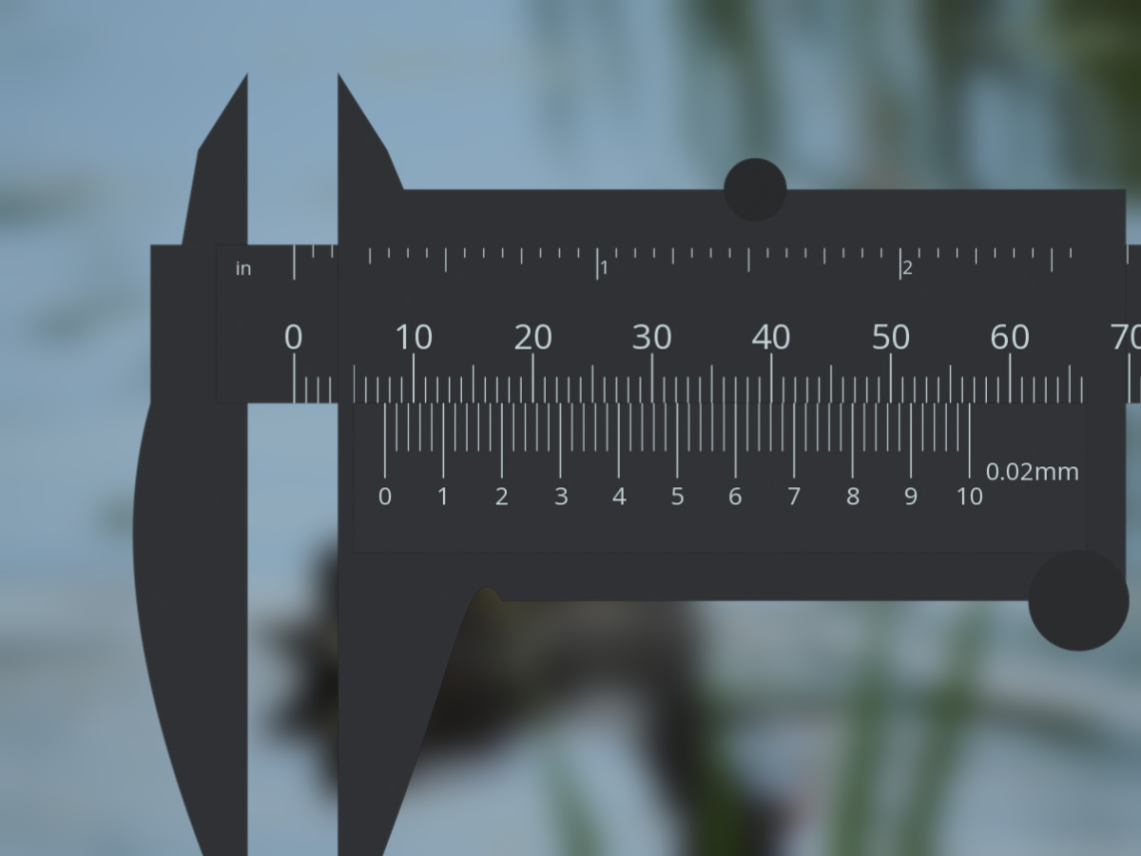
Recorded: 7.6,mm
